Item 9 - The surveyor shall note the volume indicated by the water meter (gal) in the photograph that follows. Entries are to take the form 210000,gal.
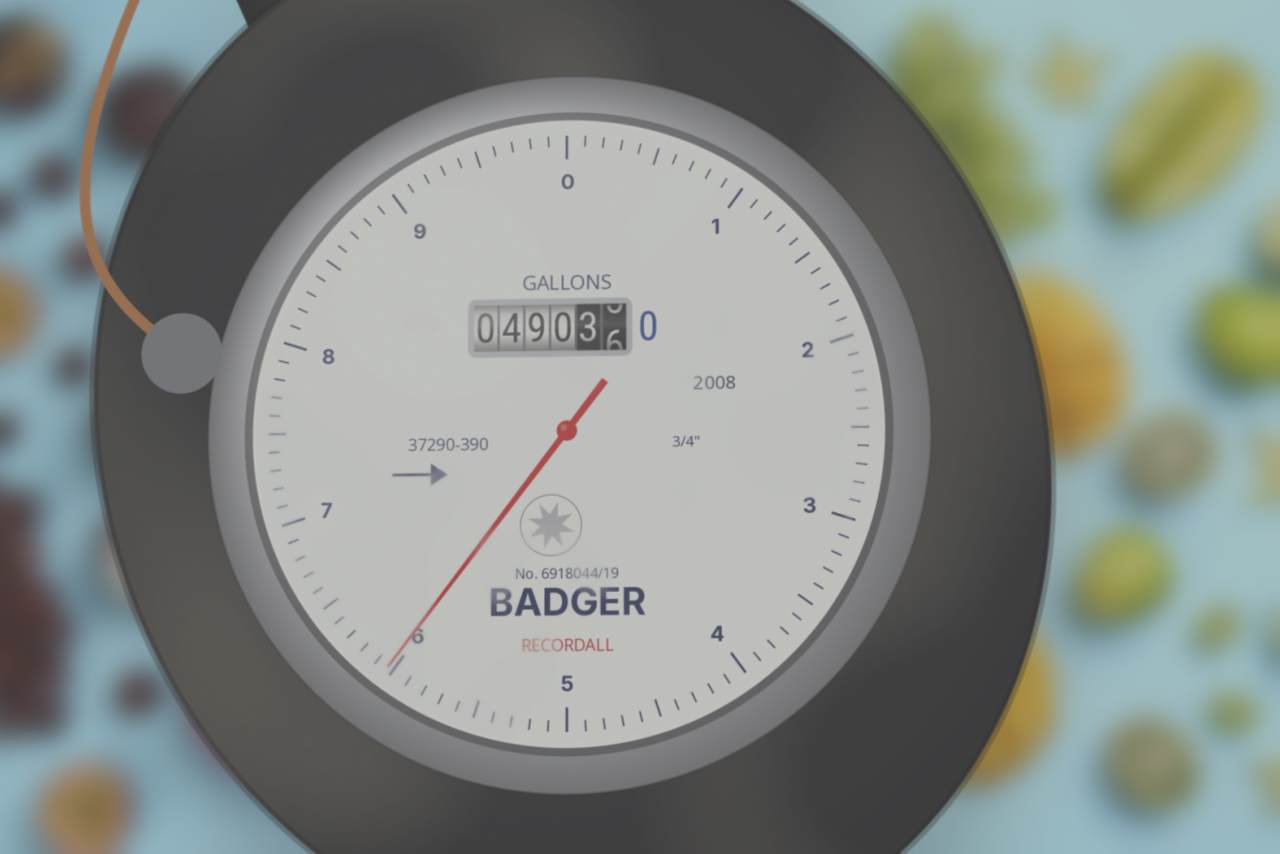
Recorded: 490356.0,gal
